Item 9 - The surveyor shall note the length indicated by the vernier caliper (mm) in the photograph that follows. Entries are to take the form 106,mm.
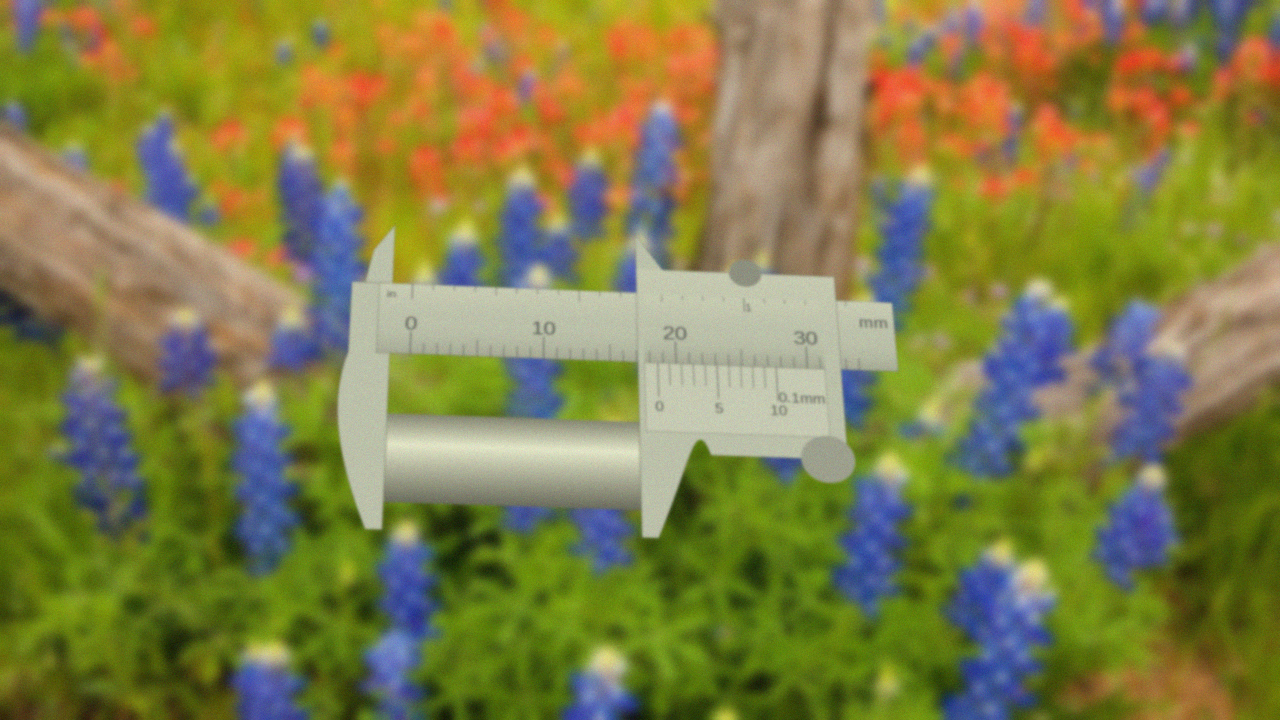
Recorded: 18.6,mm
